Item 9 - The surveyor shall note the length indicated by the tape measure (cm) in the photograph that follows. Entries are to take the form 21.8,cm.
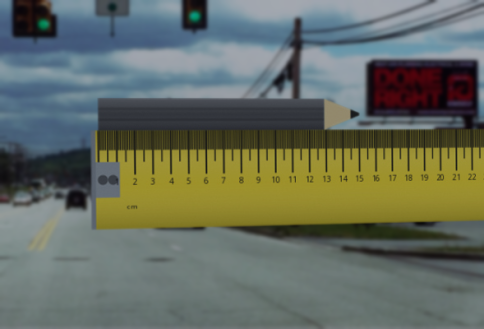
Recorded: 15,cm
